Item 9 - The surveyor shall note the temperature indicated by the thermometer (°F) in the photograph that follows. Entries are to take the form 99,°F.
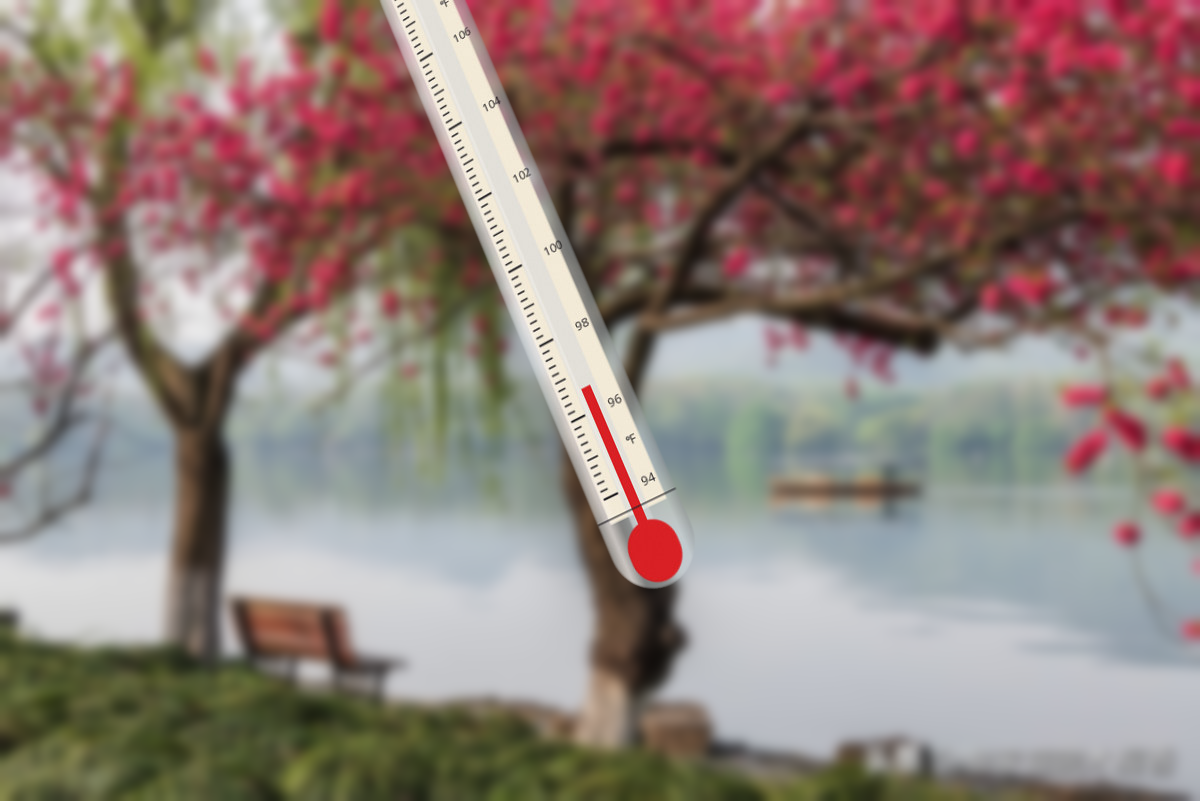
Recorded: 96.6,°F
